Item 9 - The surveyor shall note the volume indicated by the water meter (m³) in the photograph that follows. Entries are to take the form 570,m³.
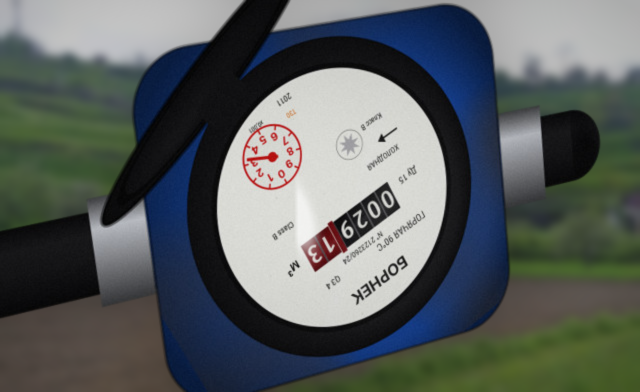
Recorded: 29.133,m³
